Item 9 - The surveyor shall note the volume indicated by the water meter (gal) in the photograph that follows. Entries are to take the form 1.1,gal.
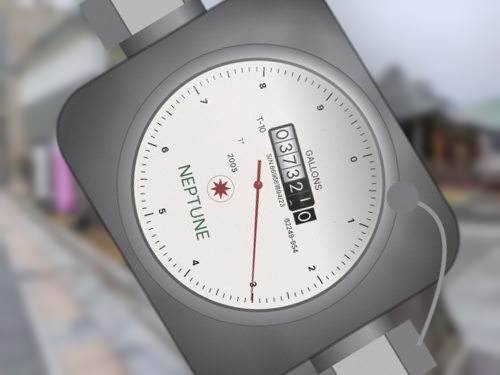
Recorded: 373213.0,gal
